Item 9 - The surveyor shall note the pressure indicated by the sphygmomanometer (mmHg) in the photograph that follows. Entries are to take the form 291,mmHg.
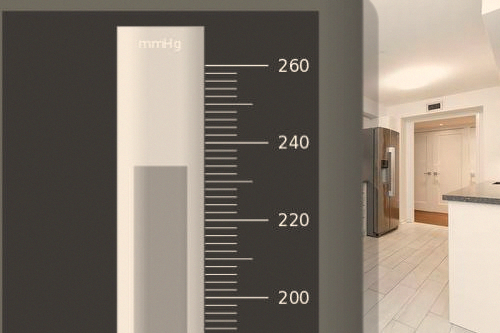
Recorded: 234,mmHg
